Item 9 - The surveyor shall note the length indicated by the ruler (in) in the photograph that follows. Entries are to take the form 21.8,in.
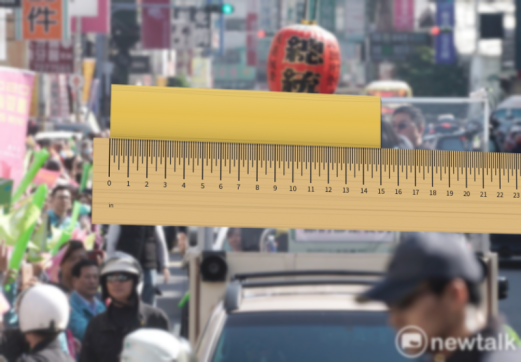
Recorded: 15,in
